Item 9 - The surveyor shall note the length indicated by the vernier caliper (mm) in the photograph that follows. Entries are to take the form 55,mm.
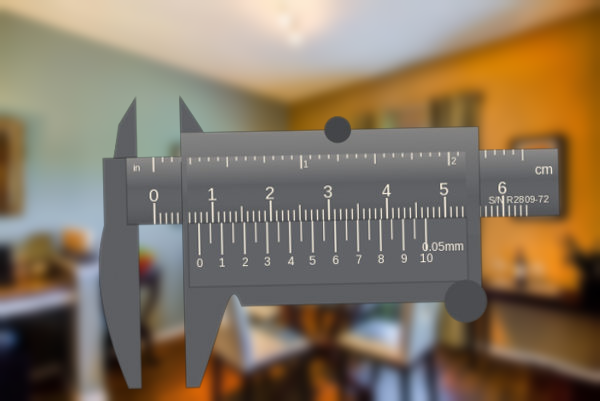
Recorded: 7.6,mm
